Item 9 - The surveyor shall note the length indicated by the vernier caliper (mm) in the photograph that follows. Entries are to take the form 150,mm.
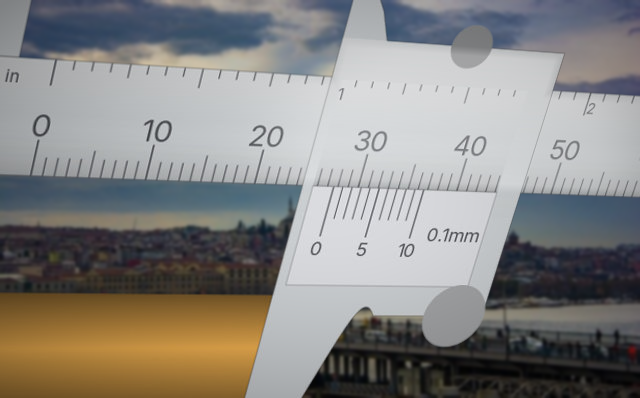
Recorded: 27.6,mm
